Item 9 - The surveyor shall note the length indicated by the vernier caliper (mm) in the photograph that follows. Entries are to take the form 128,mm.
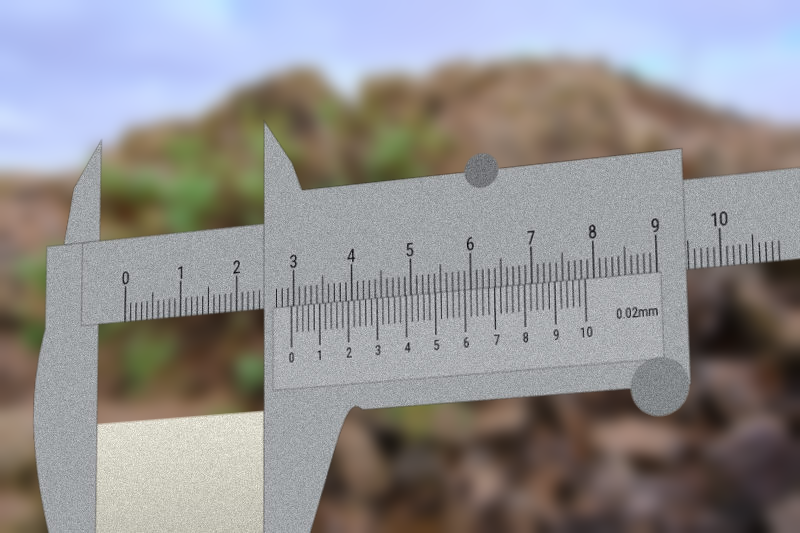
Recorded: 29.6,mm
